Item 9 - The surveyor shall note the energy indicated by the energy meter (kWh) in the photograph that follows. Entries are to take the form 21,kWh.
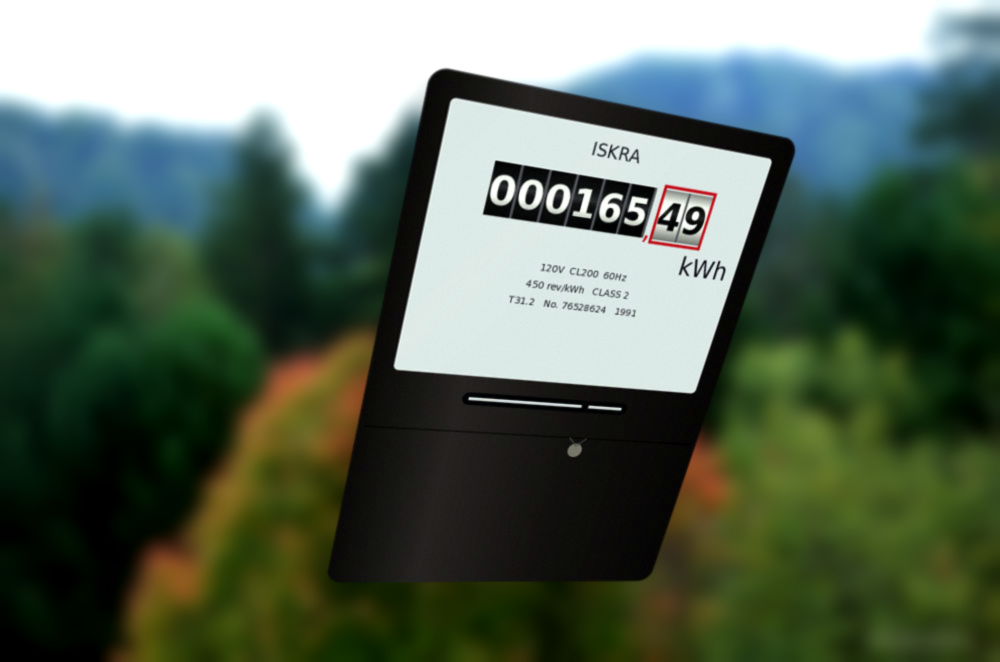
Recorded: 165.49,kWh
